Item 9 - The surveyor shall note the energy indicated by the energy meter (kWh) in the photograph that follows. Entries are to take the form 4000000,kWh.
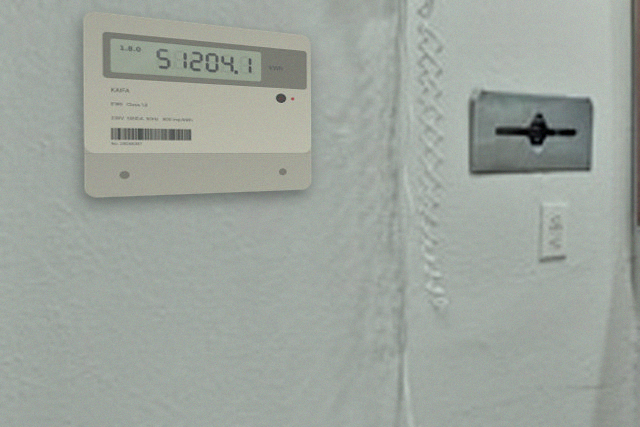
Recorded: 51204.1,kWh
